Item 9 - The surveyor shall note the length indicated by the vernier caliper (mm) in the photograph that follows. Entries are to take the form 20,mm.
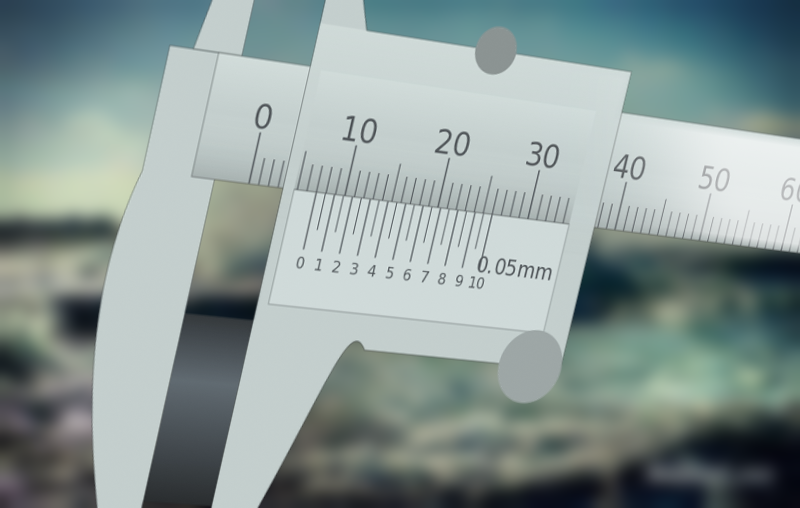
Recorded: 7.0,mm
